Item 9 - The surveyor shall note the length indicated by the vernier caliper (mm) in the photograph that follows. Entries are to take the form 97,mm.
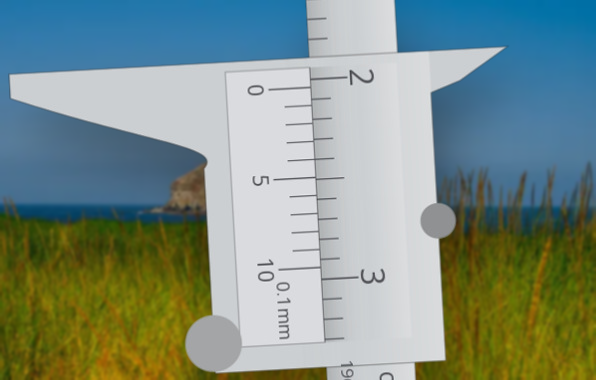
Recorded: 20.4,mm
